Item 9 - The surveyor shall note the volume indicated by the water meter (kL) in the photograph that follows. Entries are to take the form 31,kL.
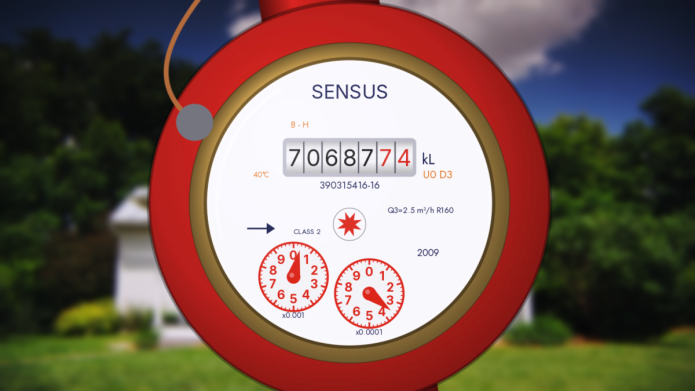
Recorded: 70687.7403,kL
